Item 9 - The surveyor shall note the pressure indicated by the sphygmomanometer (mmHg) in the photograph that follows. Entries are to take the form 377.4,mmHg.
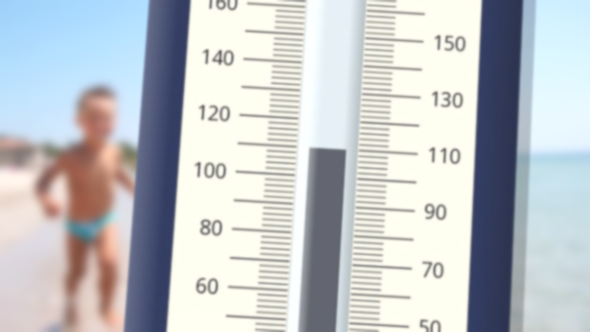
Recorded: 110,mmHg
